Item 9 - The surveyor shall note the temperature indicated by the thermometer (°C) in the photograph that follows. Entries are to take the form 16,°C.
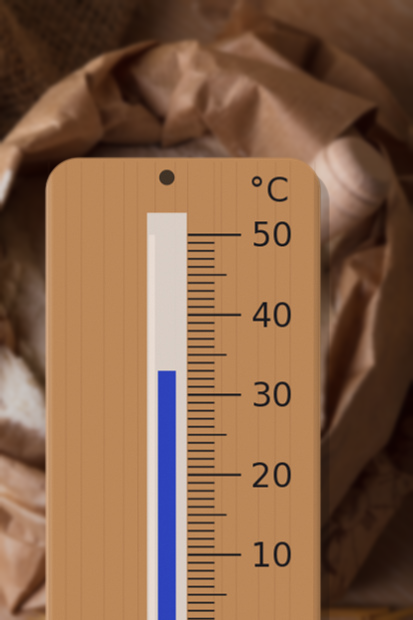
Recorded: 33,°C
